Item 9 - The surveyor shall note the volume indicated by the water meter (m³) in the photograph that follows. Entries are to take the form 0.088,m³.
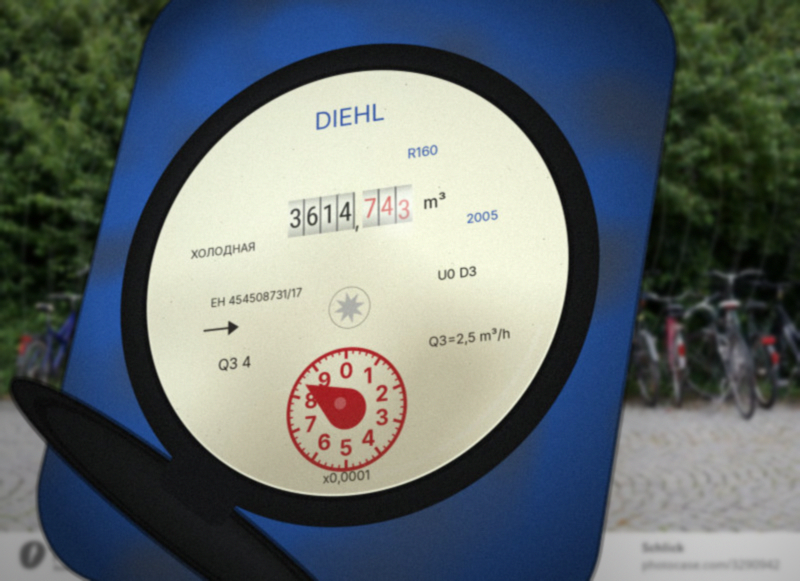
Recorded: 3614.7428,m³
